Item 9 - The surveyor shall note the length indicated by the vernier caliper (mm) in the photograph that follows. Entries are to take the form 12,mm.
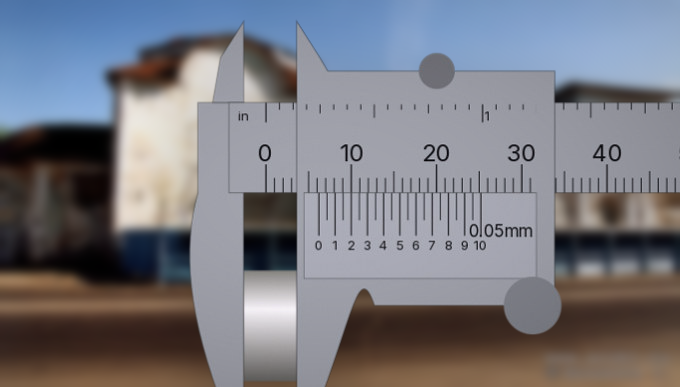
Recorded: 6.2,mm
